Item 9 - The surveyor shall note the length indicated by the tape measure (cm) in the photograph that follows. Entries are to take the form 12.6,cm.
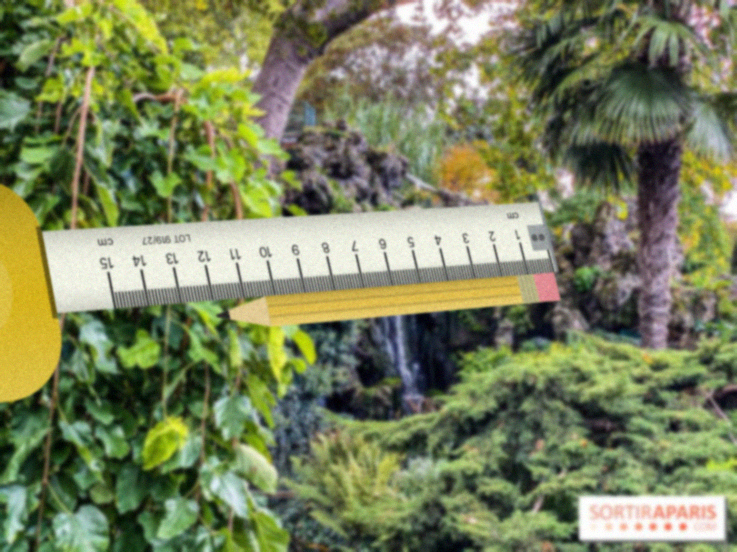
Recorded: 12,cm
